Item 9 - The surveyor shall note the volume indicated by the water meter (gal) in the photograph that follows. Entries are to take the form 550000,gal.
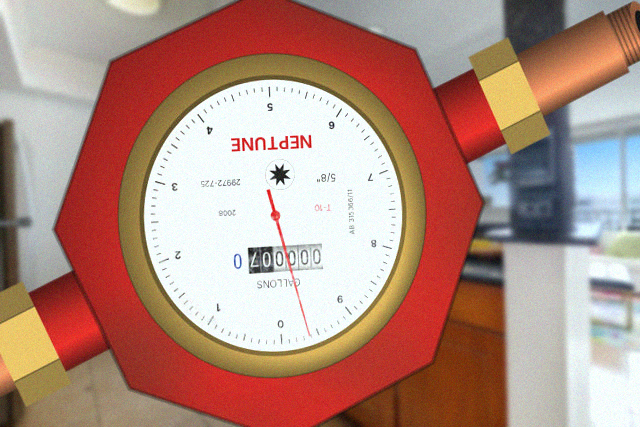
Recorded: 69.6,gal
